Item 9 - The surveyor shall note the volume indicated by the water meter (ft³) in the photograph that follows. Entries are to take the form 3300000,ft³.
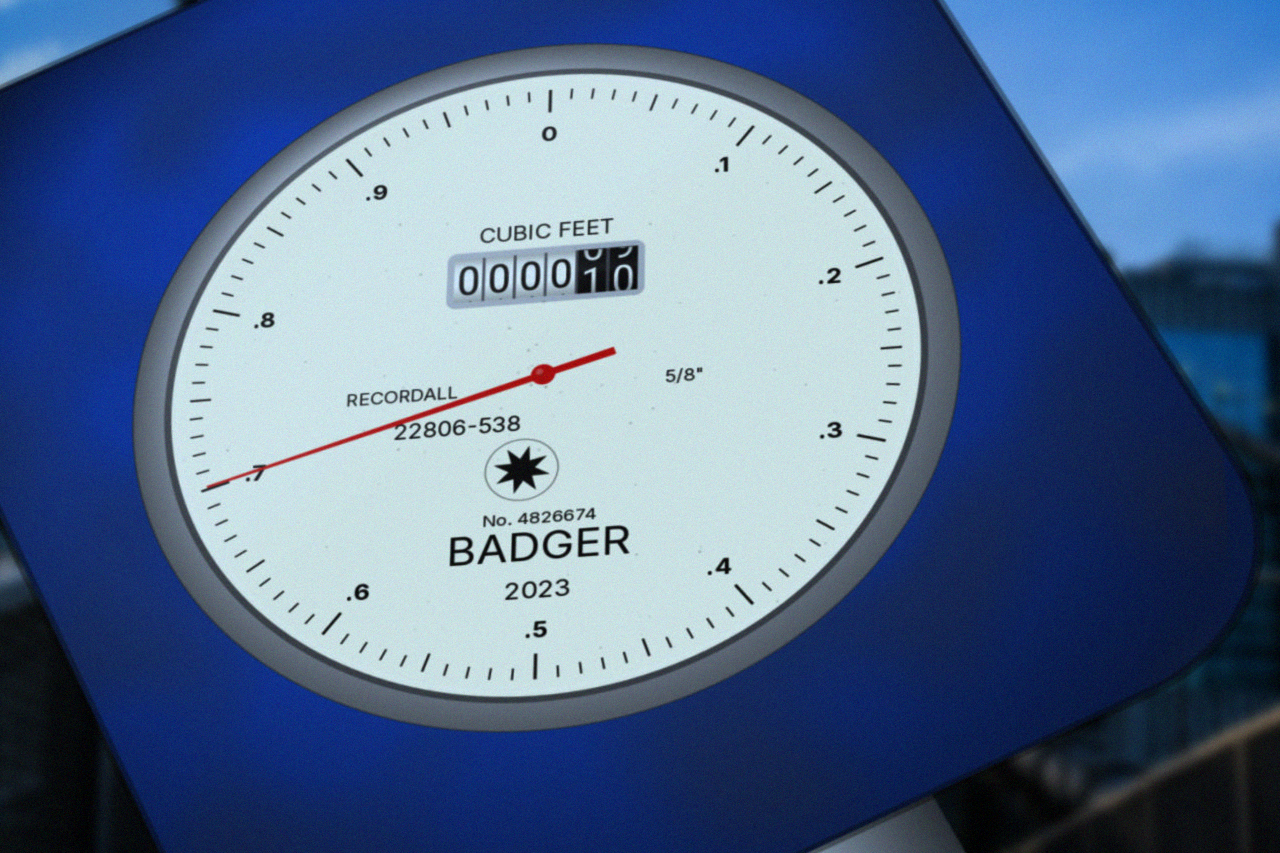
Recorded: 9.70,ft³
